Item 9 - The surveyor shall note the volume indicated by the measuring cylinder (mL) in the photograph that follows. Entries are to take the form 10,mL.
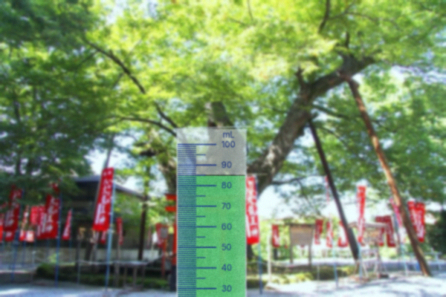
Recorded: 85,mL
